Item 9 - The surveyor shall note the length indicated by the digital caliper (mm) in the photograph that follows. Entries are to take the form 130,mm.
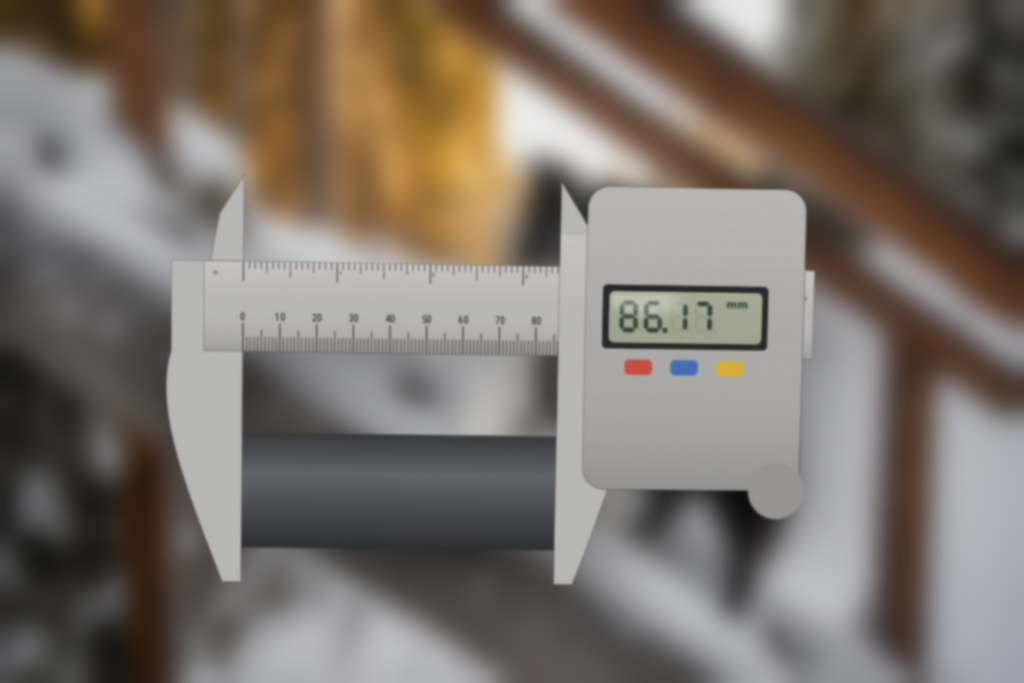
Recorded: 86.17,mm
